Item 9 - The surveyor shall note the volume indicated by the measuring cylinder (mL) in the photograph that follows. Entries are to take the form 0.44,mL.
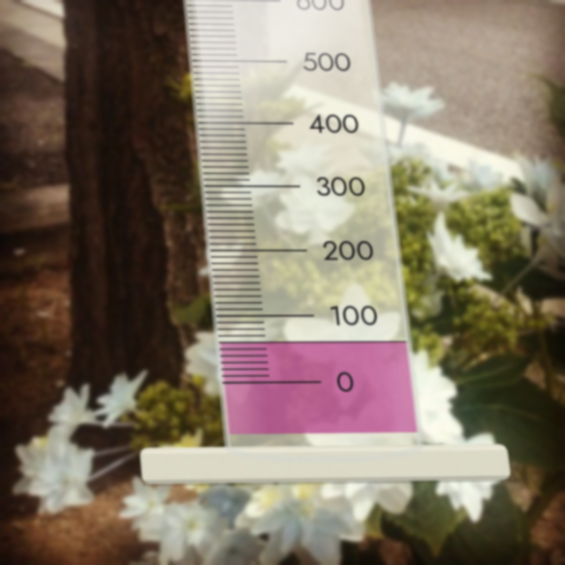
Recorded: 60,mL
